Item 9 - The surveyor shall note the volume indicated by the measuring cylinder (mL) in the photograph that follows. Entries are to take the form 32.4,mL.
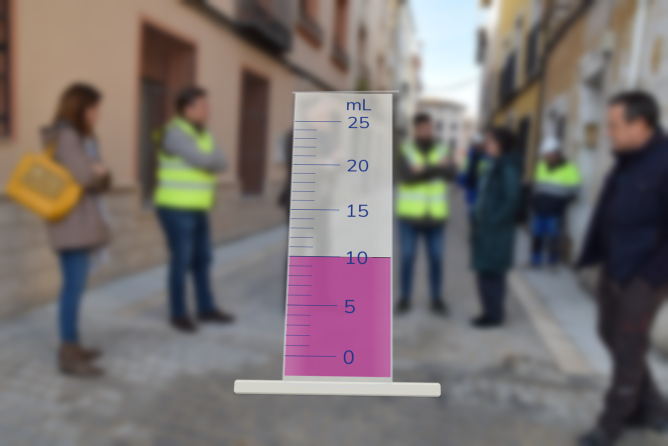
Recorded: 10,mL
